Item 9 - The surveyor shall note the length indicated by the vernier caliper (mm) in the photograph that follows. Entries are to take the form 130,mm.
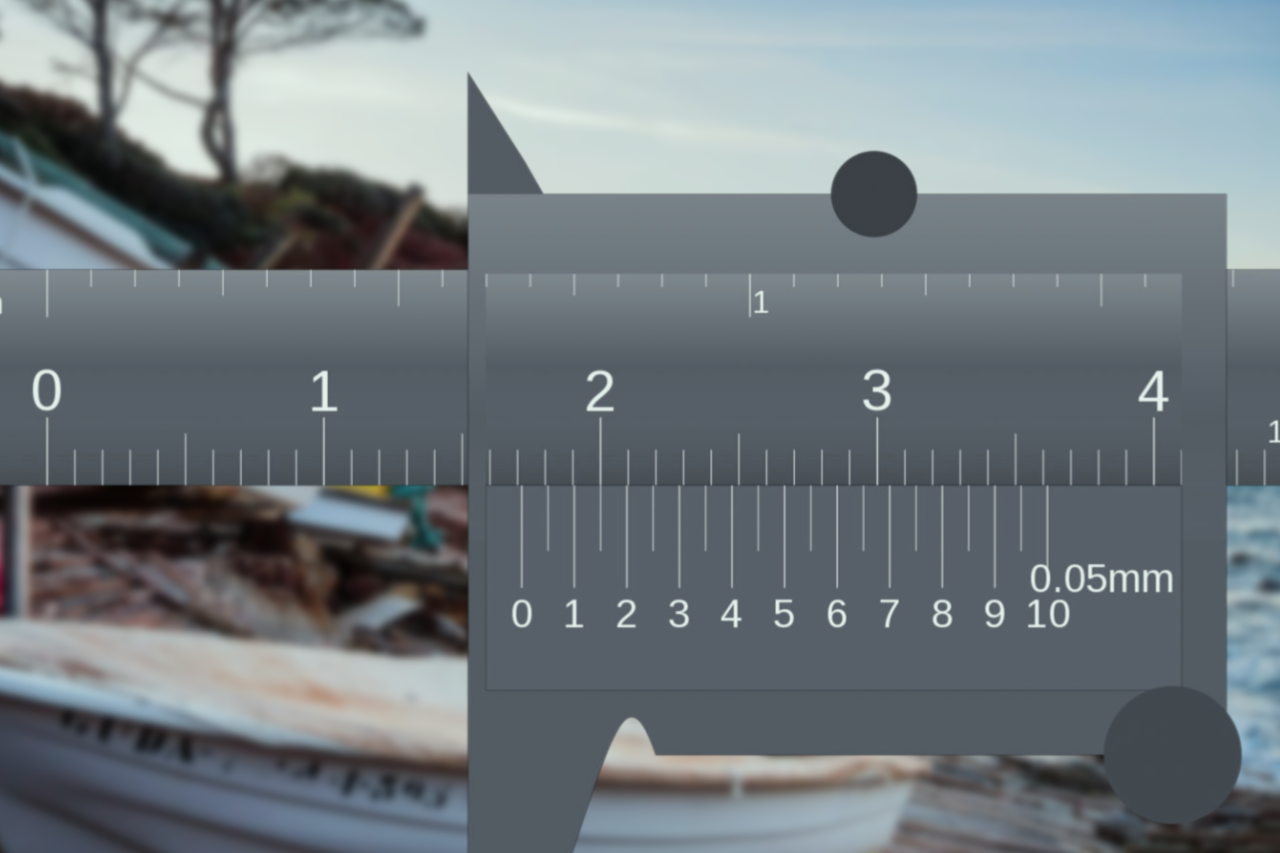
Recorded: 17.15,mm
